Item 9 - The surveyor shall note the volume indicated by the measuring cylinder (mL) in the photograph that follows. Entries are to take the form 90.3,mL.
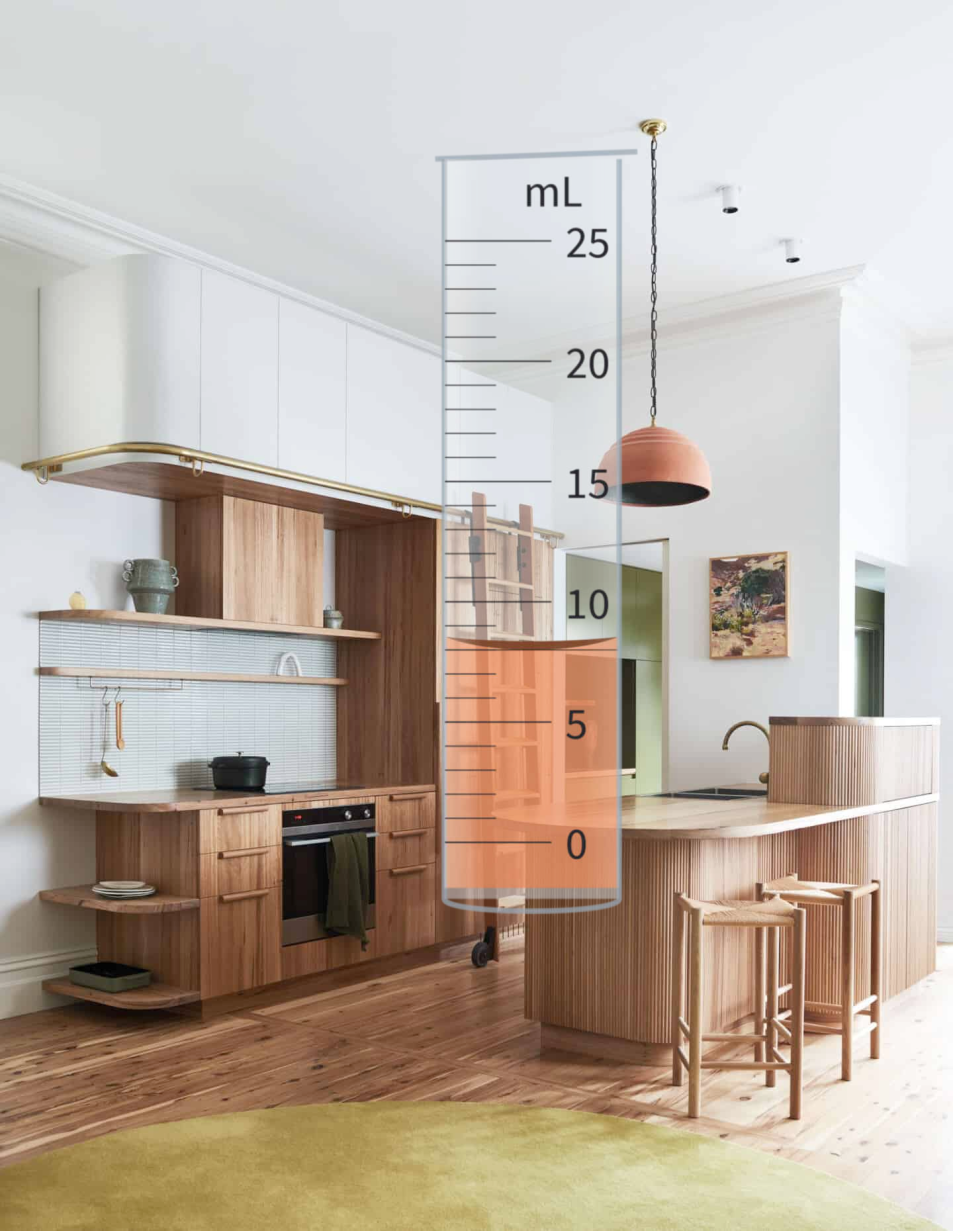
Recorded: 8,mL
